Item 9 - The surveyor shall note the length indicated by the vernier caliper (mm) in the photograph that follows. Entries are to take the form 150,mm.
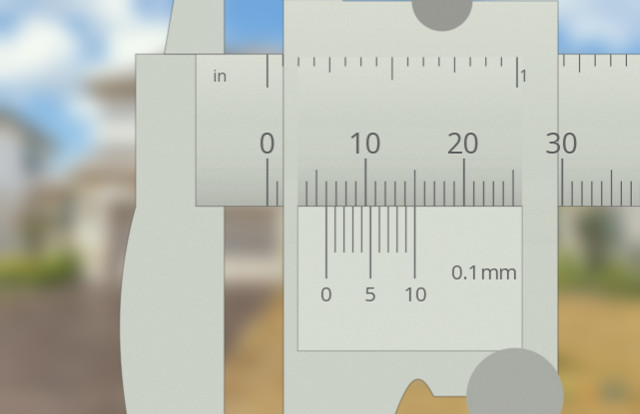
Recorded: 6.0,mm
